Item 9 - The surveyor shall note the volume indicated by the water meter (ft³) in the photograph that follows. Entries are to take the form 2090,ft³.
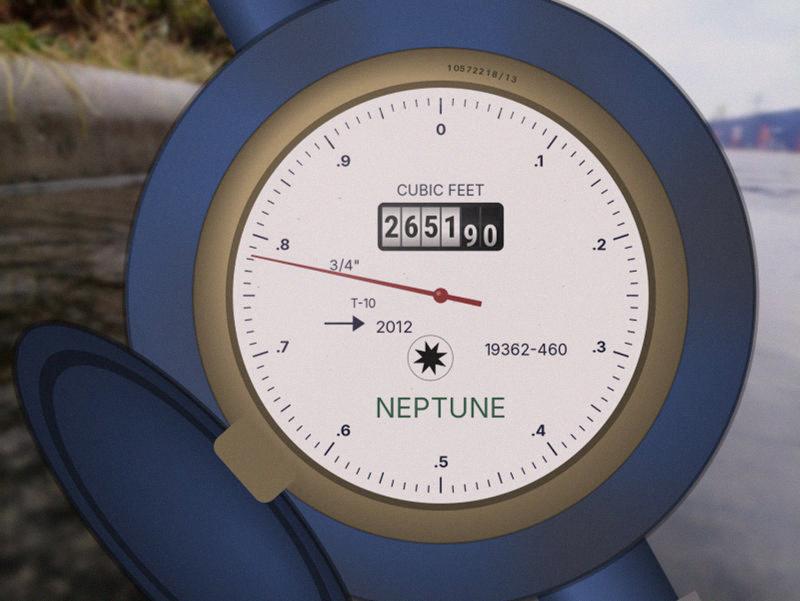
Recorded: 265189.78,ft³
